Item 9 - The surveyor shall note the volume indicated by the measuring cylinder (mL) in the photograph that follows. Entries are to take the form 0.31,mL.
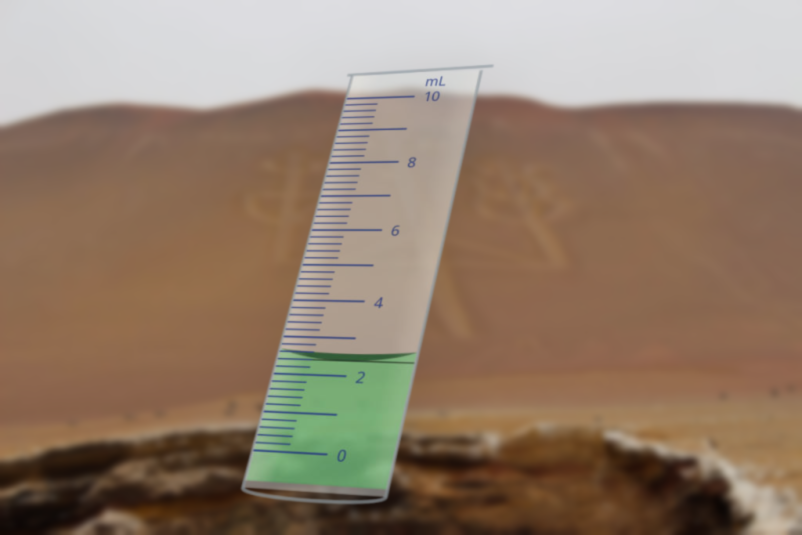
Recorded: 2.4,mL
